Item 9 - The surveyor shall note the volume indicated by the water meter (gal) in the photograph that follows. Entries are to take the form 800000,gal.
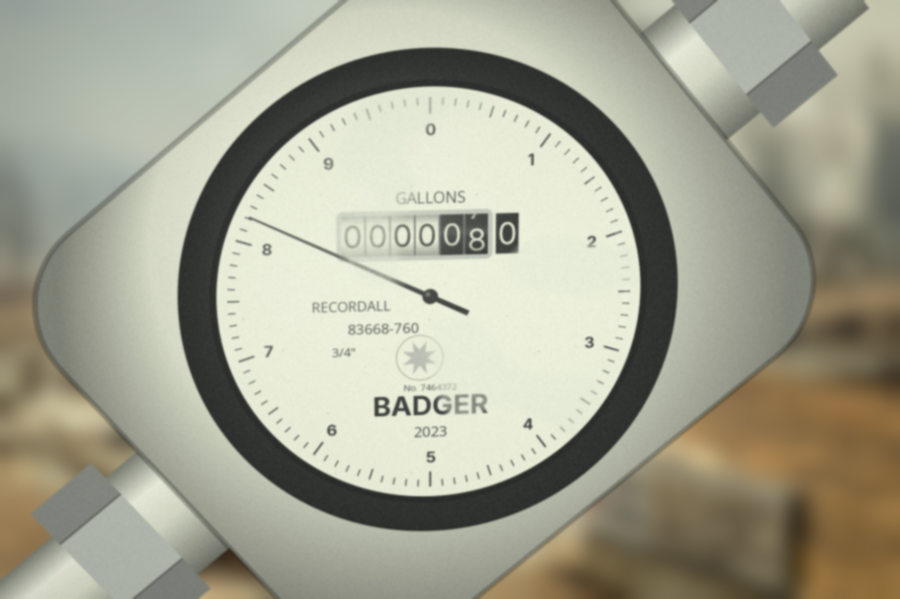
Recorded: 78.2,gal
